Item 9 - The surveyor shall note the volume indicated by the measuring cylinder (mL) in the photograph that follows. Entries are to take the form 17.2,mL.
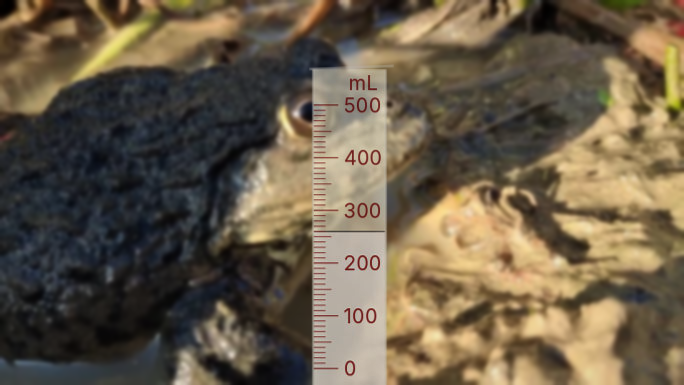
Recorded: 260,mL
